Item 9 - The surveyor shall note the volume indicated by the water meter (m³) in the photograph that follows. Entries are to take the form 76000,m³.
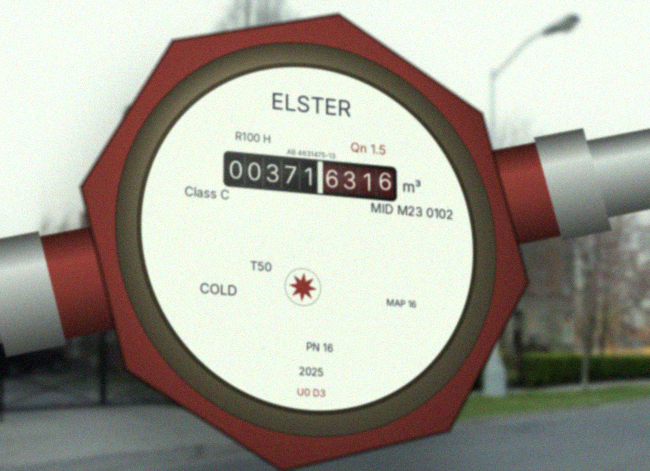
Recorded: 371.6316,m³
